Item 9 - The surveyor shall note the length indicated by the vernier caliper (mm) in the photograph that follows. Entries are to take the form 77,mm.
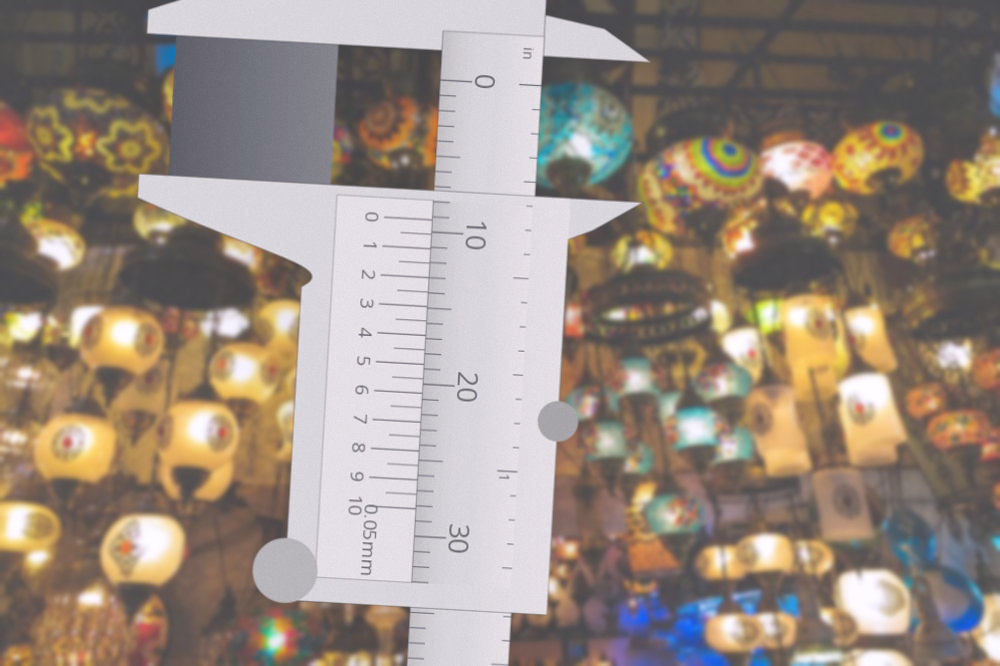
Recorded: 9.2,mm
